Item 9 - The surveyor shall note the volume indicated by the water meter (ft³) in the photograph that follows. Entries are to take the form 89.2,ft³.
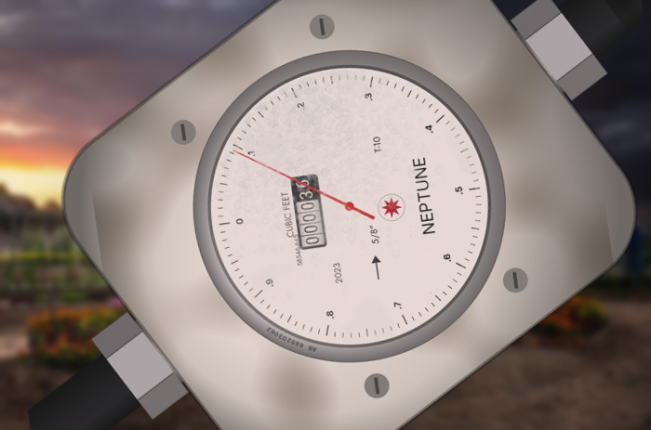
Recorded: 36.09,ft³
